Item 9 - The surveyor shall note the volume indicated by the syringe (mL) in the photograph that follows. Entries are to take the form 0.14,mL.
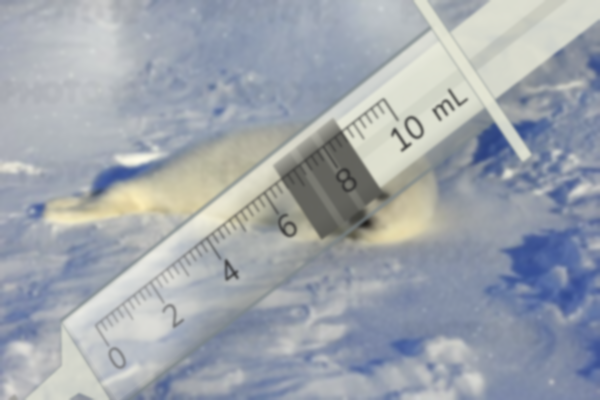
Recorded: 6.6,mL
